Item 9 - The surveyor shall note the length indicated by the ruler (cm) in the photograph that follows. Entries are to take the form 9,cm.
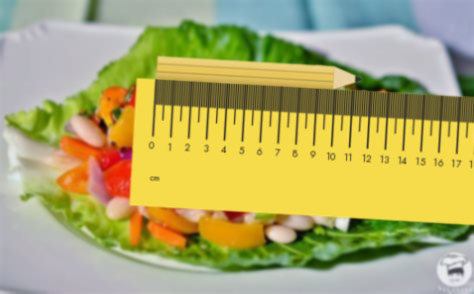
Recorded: 11.5,cm
